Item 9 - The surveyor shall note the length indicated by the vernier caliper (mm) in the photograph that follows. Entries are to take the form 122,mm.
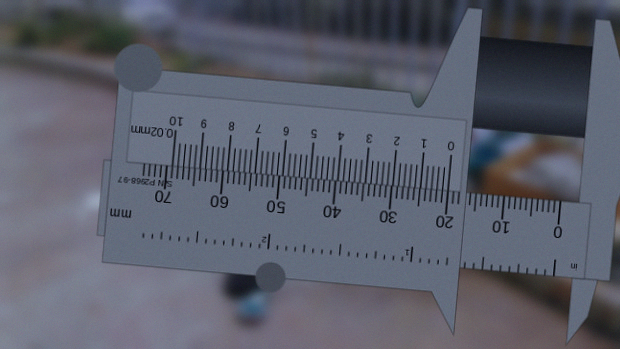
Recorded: 20.0,mm
